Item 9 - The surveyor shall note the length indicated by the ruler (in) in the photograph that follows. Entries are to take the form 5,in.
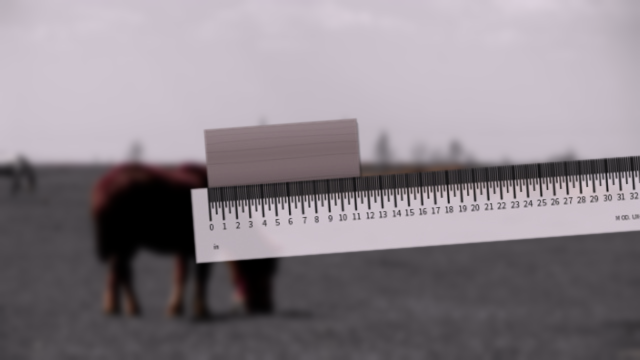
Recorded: 11.5,in
